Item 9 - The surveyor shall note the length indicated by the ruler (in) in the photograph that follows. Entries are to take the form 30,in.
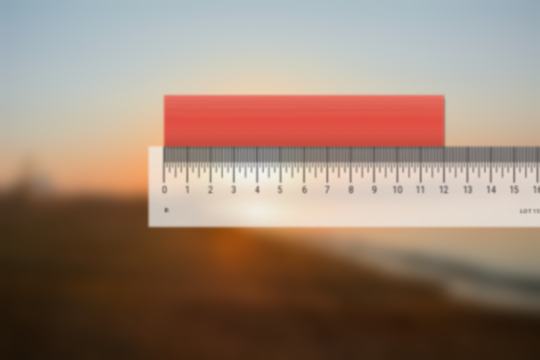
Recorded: 12,in
